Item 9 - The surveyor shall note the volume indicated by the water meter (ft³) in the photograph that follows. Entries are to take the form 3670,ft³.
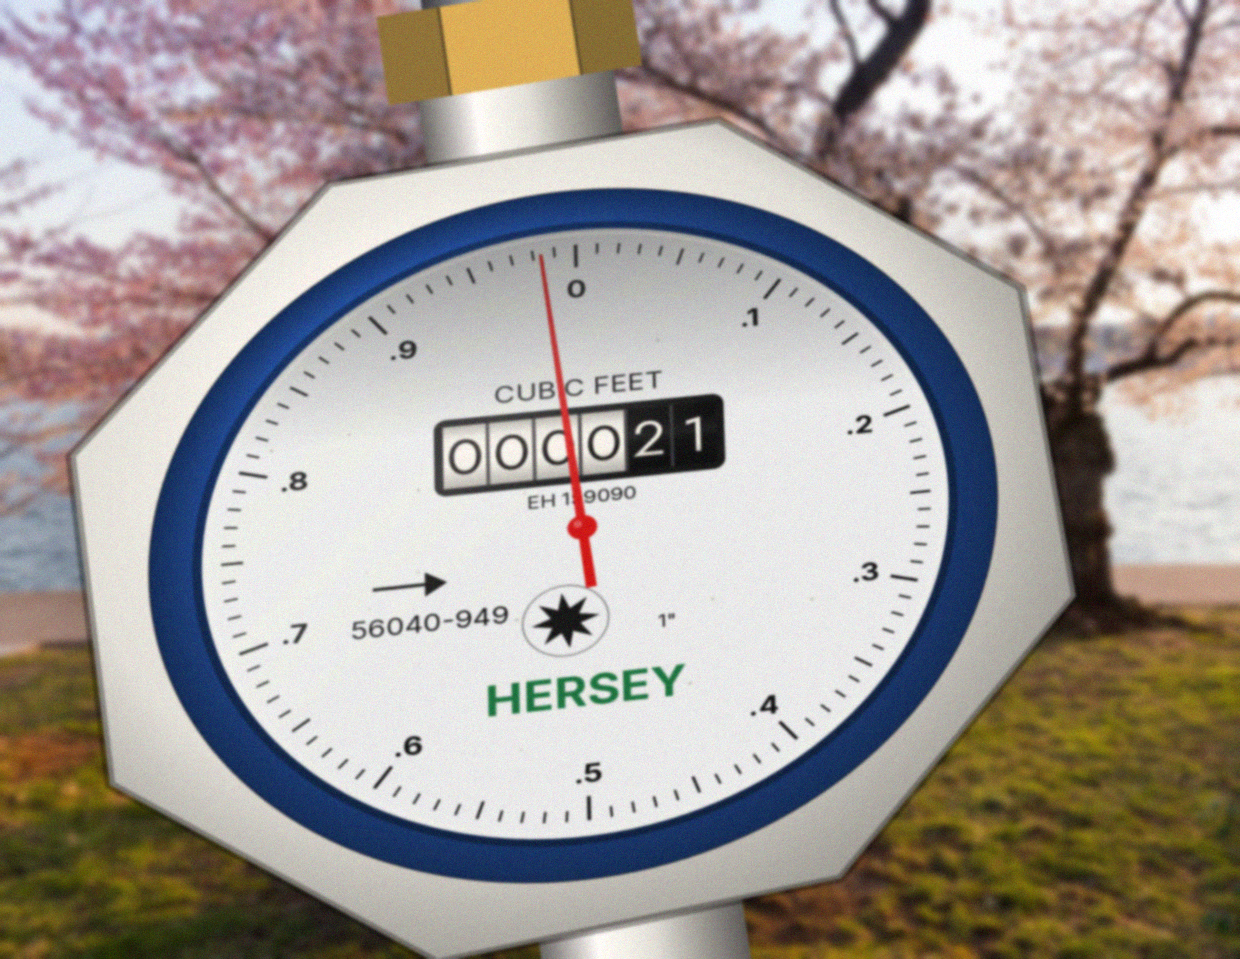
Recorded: 20.98,ft³
